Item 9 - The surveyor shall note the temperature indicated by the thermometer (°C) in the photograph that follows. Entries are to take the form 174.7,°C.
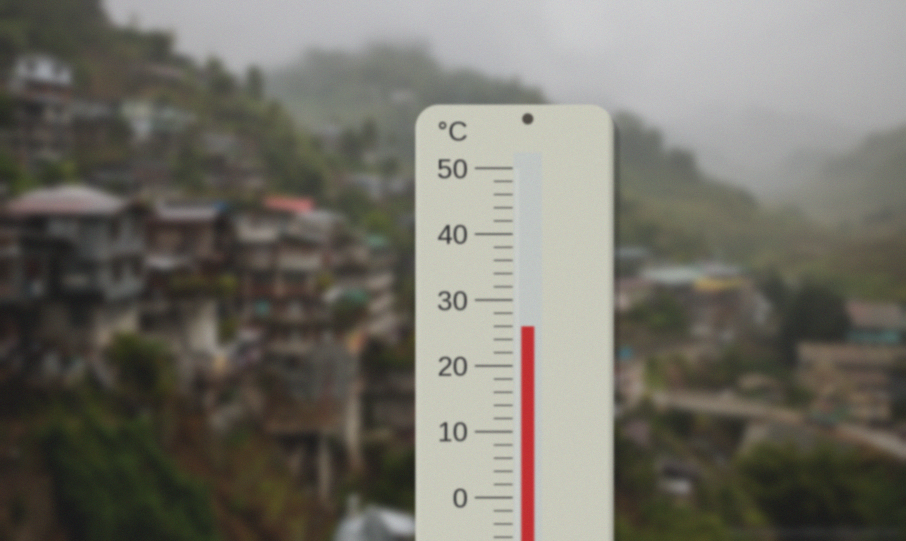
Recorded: 26,°C
